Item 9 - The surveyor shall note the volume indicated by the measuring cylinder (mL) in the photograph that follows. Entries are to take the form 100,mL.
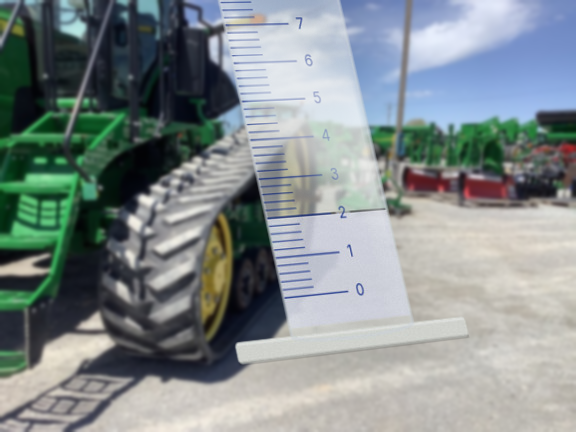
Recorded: 2,mL
